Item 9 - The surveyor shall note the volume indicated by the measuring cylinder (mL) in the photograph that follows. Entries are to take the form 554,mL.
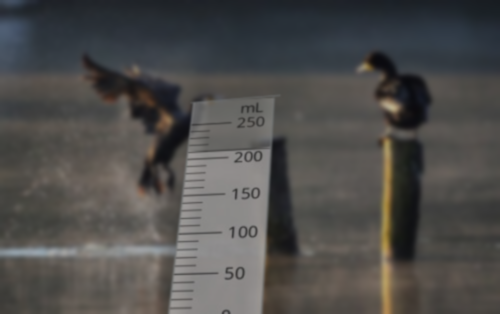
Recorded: 210,mL
